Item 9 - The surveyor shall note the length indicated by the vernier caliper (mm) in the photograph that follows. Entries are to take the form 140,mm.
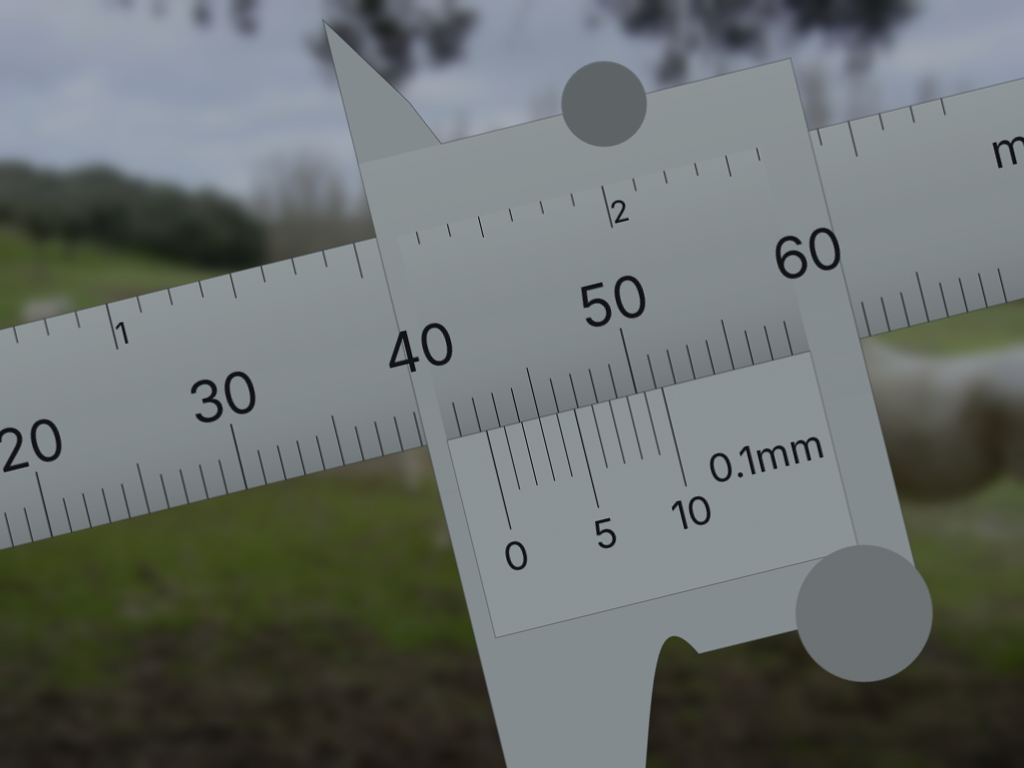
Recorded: 42.3,mm
